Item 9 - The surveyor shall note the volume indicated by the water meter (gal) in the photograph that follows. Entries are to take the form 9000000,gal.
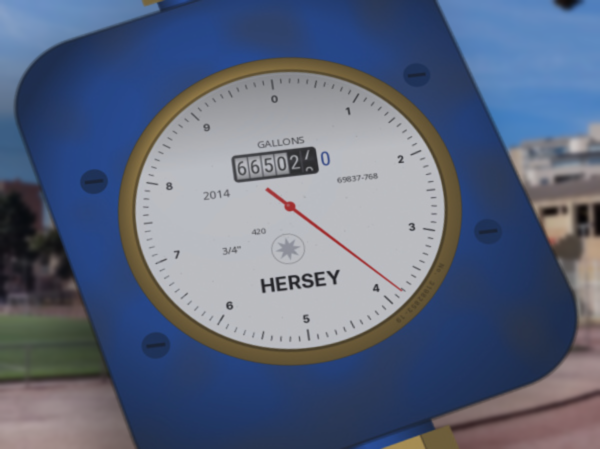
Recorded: 6650273.8,gal
